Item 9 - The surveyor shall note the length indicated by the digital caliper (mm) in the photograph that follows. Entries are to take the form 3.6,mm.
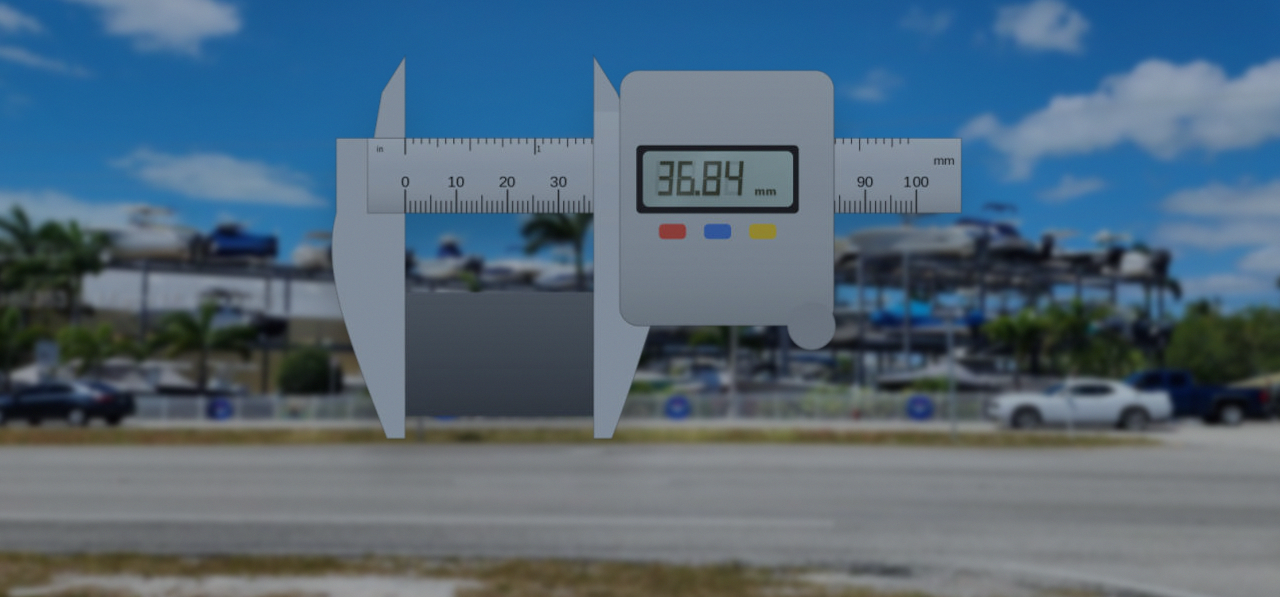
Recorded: 36.84,mm
